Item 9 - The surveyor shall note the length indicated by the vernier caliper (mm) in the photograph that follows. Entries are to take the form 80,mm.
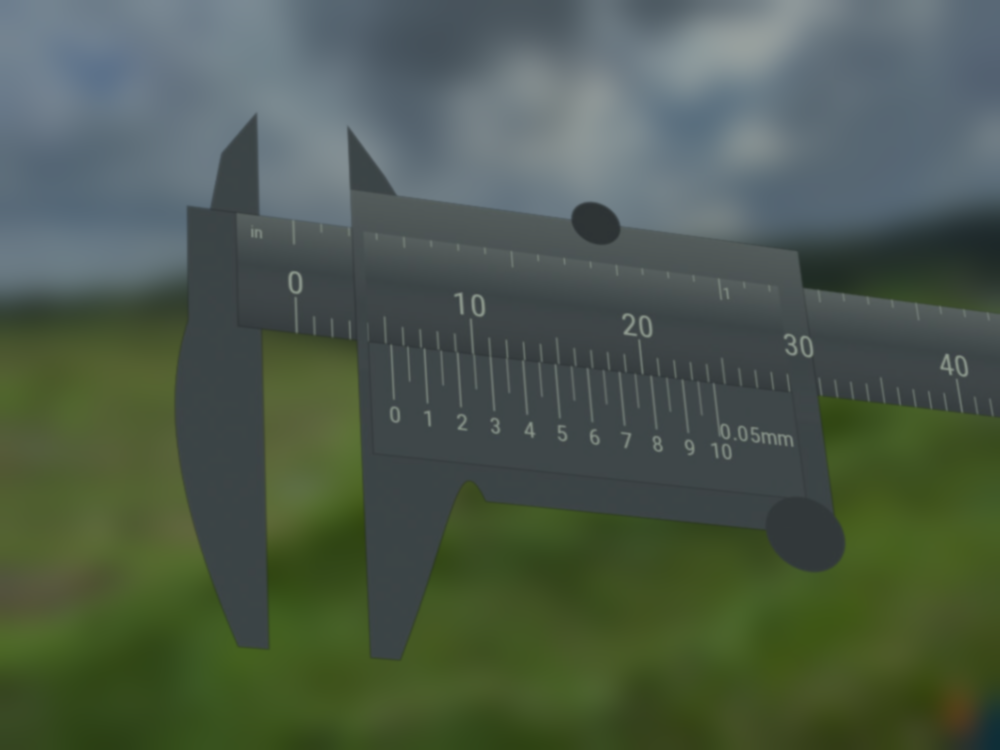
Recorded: 5.3,mm
